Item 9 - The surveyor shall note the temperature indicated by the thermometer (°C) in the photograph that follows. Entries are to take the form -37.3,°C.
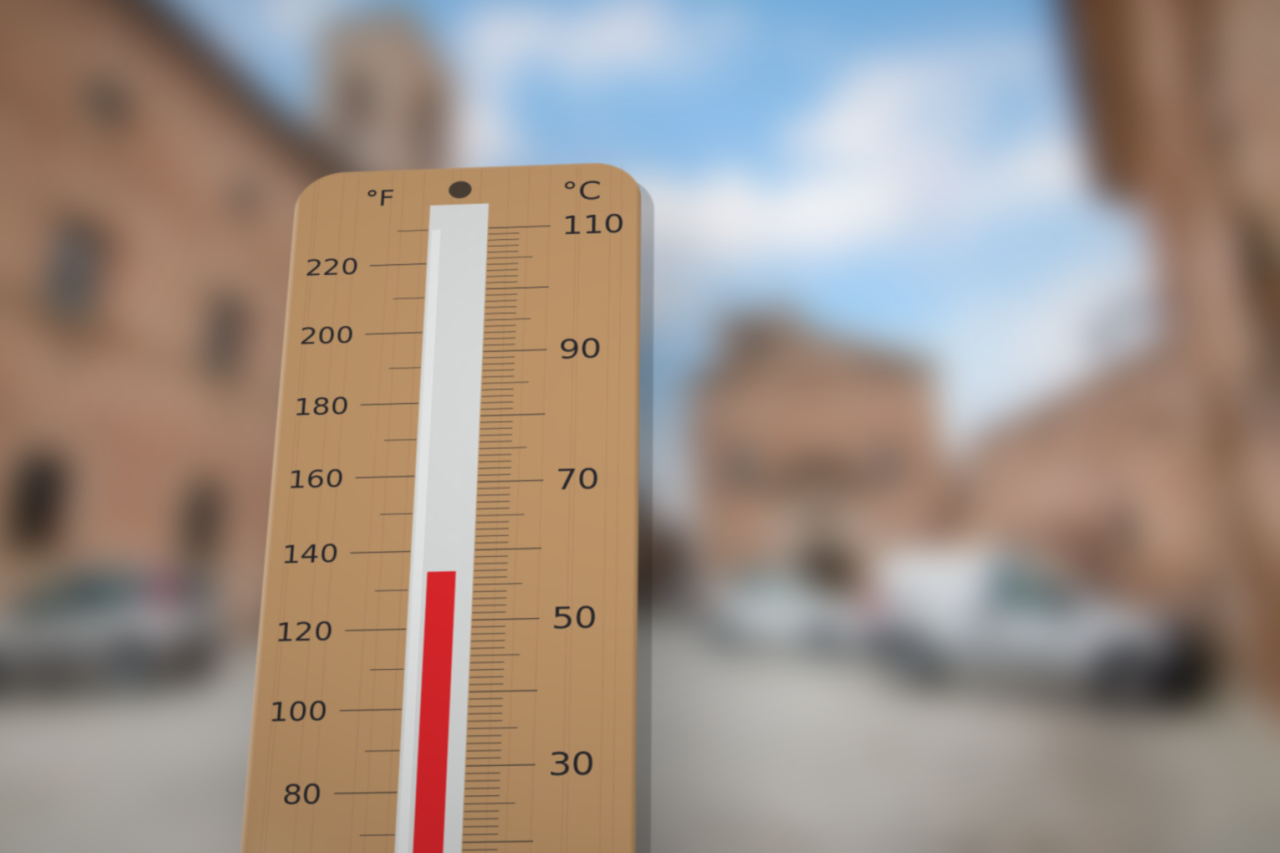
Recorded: 57,°C
